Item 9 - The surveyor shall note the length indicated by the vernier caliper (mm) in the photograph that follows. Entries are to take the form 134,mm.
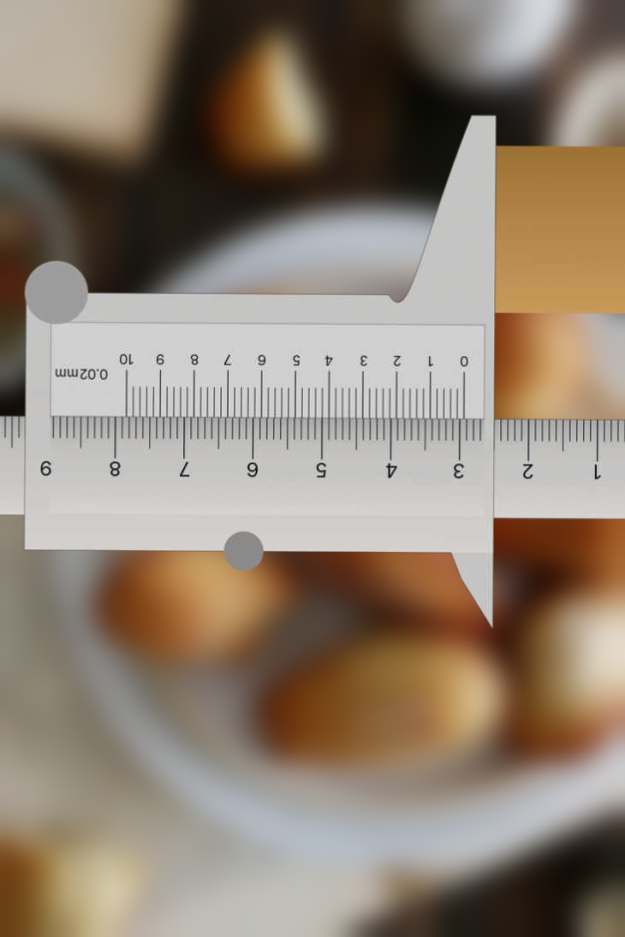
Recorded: 29.4,mm
